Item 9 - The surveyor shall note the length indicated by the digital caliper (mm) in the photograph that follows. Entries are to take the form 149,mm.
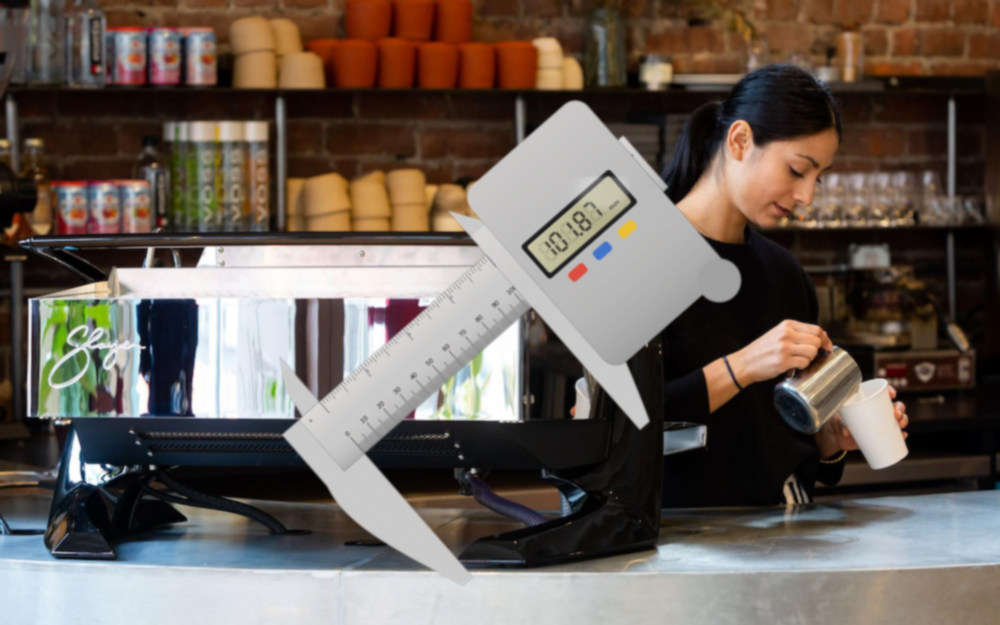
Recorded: 101.87,mm
